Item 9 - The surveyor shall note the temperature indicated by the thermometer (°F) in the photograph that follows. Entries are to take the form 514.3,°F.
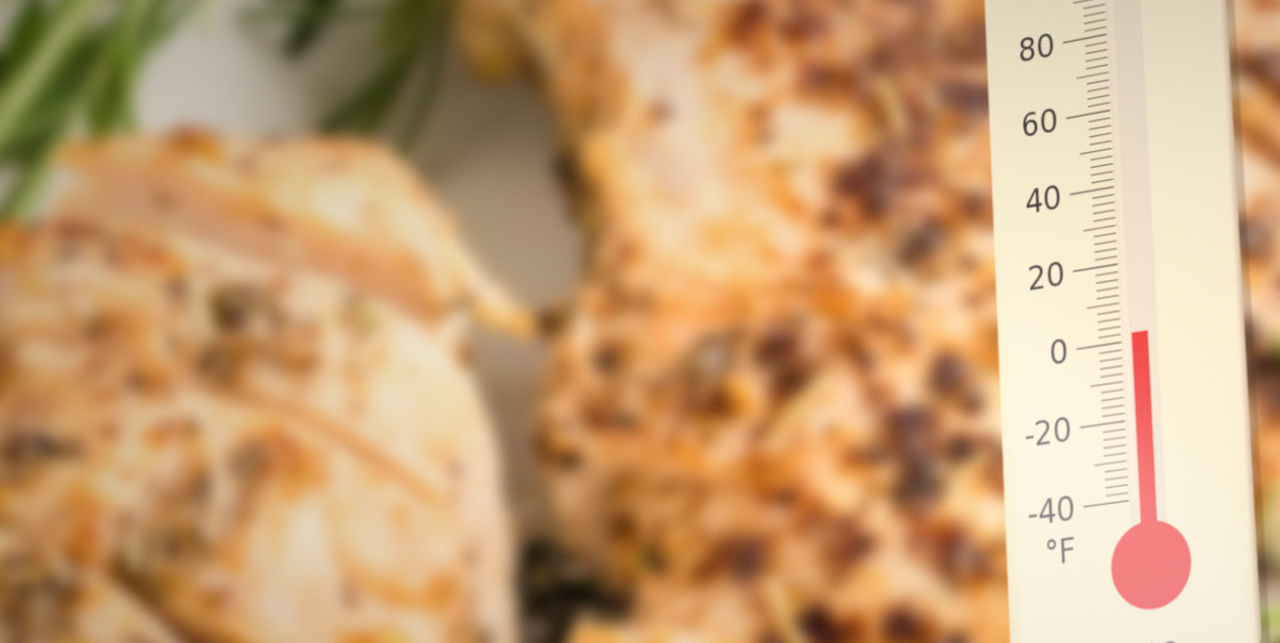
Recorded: 2,°F
